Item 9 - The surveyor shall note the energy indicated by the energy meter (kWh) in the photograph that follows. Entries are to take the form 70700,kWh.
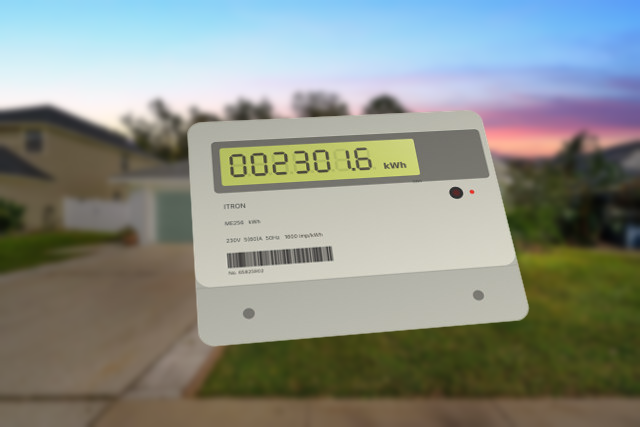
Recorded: 2301.6,kWh
